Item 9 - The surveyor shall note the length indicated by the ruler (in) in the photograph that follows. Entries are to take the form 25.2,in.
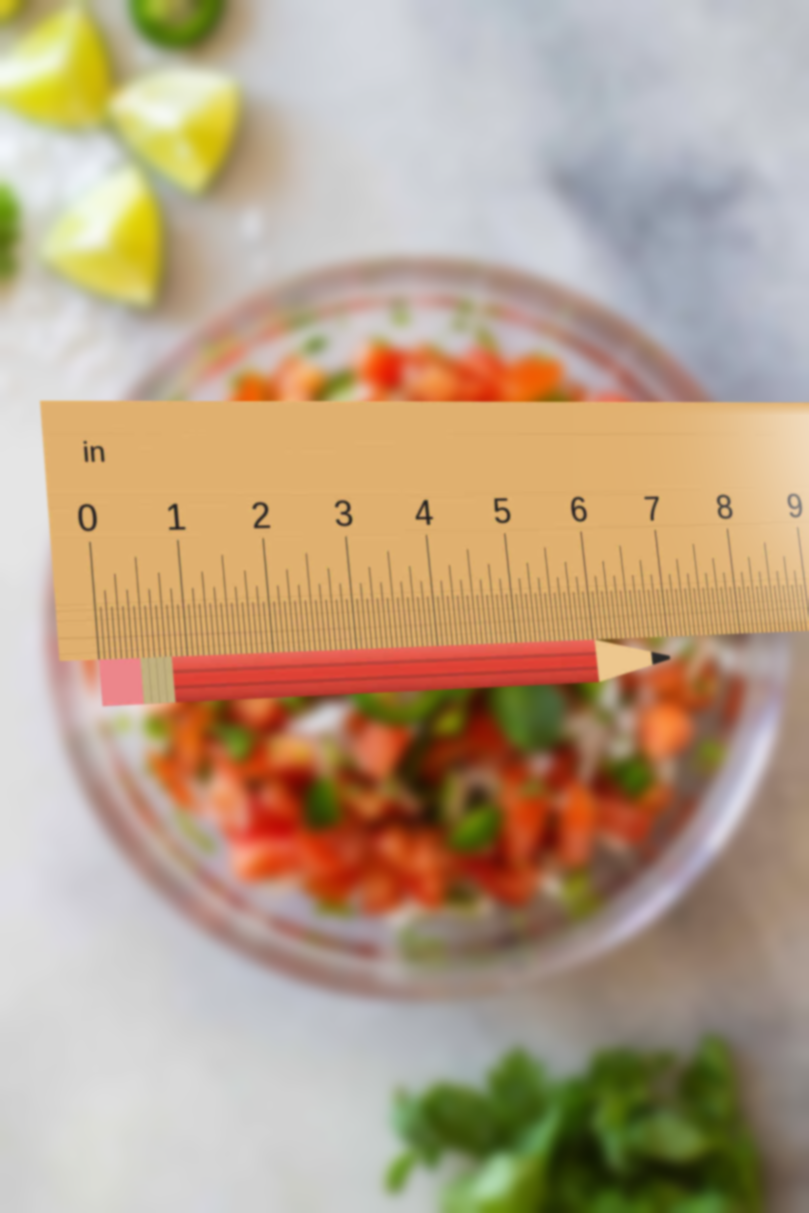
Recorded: 7,in
